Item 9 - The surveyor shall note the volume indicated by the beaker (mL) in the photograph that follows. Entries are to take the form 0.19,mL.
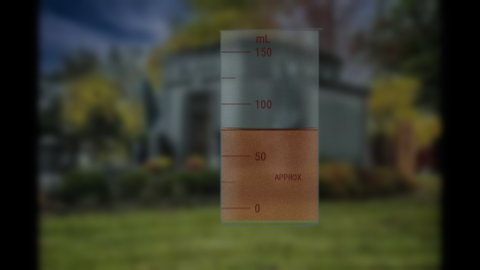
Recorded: 75,mL
